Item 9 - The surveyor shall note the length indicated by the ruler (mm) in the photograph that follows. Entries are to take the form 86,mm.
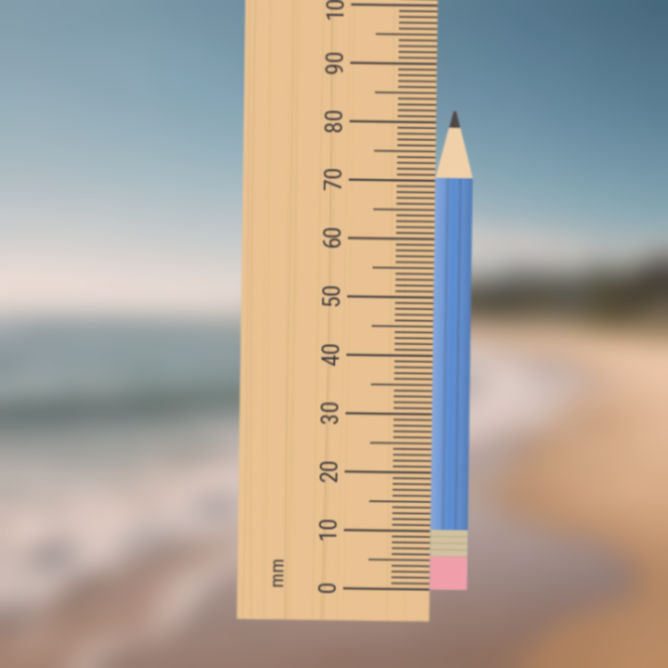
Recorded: 82,mm
